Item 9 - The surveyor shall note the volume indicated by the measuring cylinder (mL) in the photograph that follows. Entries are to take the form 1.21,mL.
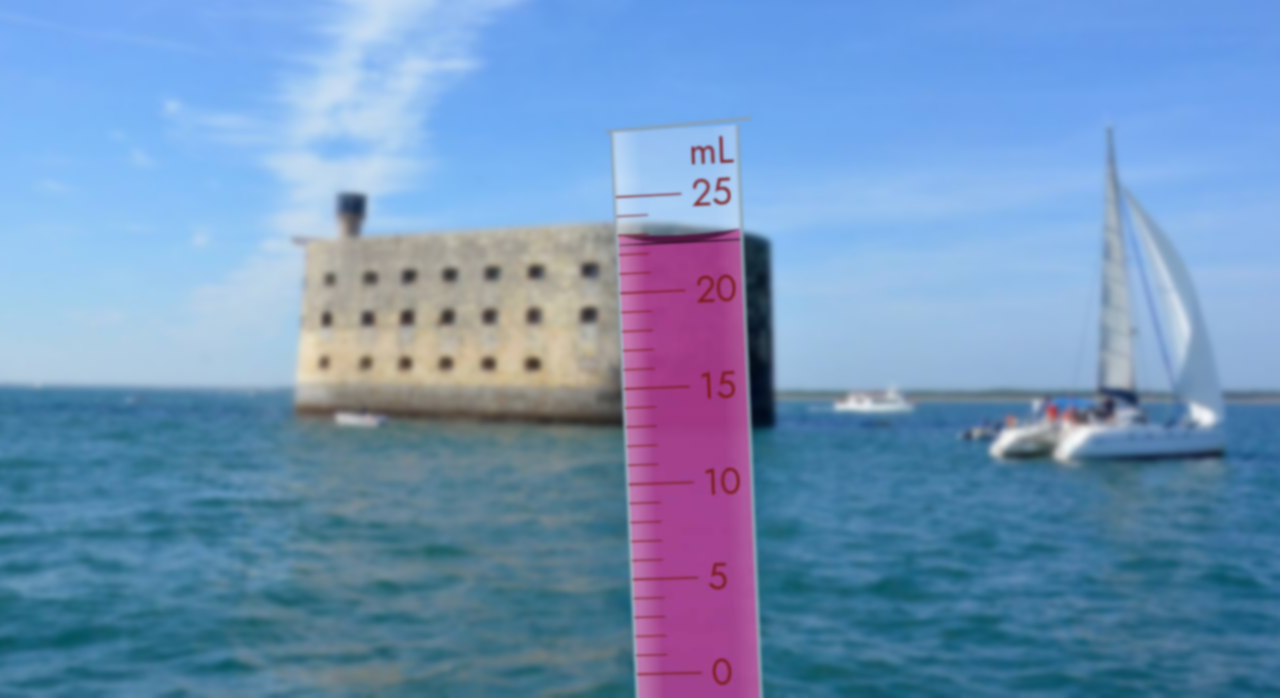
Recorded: 22.5,mL
